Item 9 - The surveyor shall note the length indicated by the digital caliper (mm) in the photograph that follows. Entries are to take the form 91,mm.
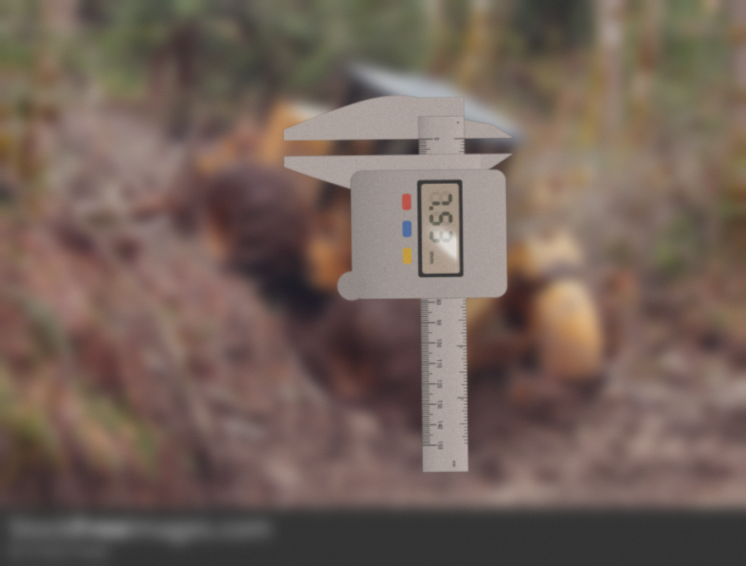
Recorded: 7.53,mm
